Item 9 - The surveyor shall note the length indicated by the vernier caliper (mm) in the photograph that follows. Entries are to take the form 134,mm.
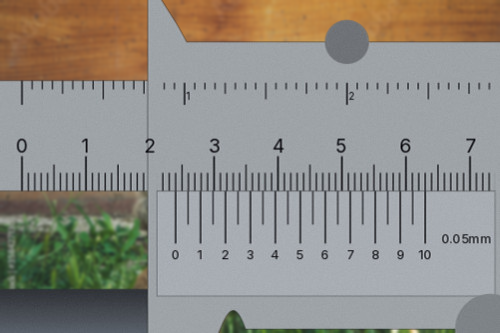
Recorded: 24.0,mm
